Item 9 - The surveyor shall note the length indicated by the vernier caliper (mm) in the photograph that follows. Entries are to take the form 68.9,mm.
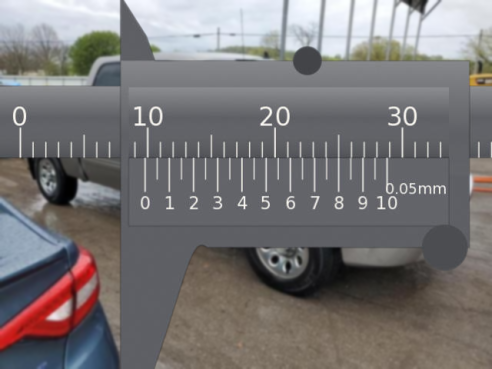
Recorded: 9.8,mm
